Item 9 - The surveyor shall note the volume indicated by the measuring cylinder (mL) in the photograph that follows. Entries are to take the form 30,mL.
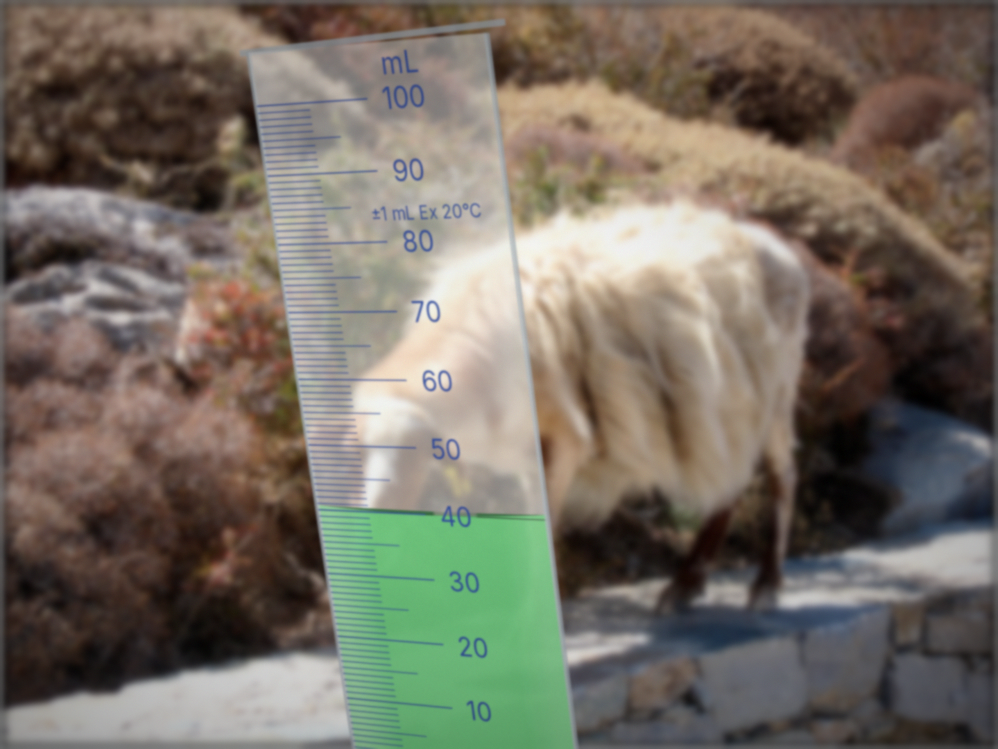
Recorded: 40,mL
